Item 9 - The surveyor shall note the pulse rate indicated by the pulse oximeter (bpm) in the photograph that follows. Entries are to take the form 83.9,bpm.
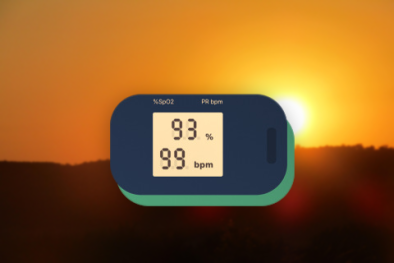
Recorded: 99,bpm
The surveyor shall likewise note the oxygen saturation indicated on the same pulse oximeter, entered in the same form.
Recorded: 93,%
